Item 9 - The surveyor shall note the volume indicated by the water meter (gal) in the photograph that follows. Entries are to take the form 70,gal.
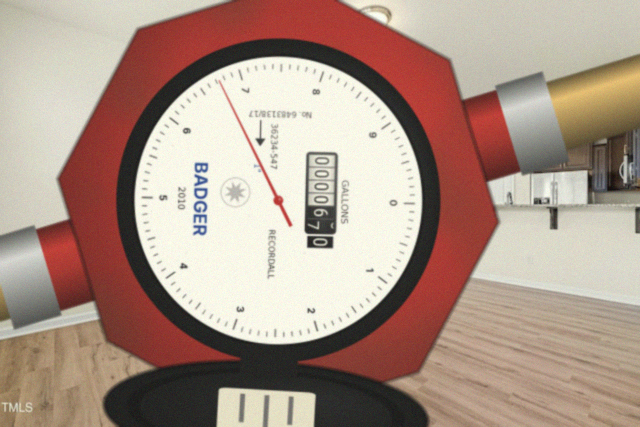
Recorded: 666.7,gal
